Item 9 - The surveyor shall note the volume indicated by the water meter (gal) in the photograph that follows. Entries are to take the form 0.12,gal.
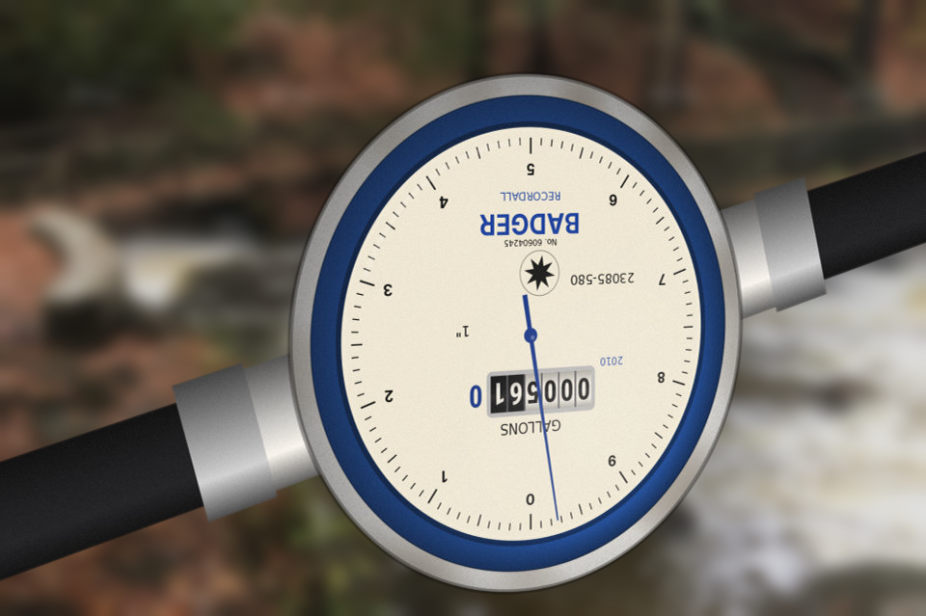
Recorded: 5609.7,gal
